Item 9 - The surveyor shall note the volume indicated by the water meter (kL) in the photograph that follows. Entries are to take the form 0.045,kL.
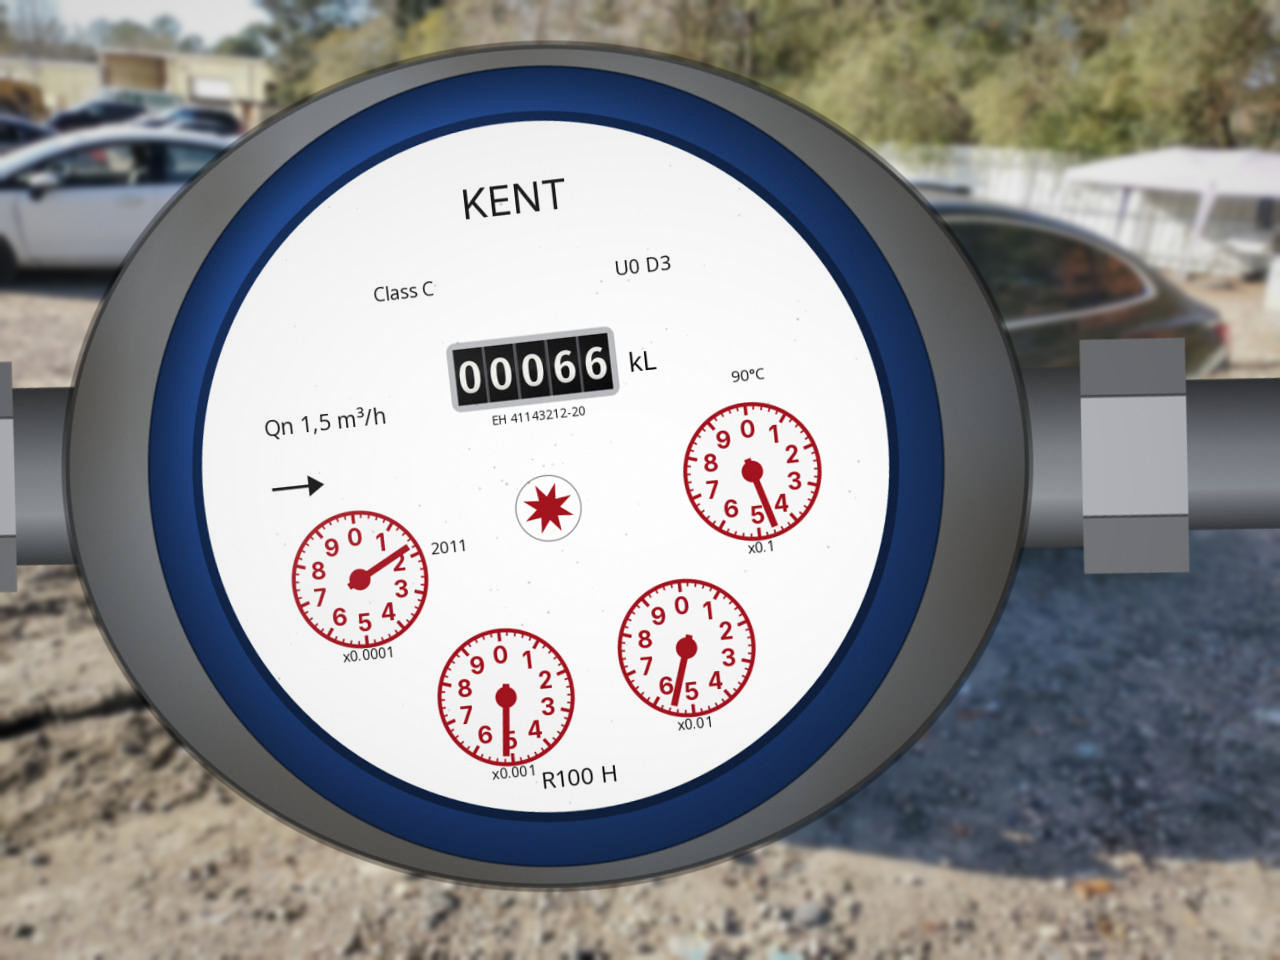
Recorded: 66.4551,kL
